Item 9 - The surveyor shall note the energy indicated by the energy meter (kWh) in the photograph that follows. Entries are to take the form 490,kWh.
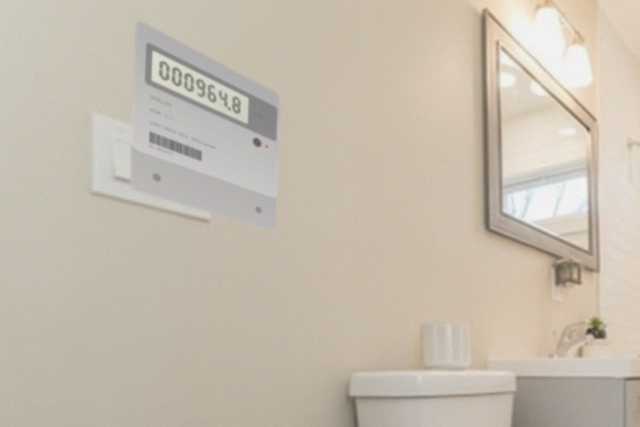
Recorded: 964.8,kWh
